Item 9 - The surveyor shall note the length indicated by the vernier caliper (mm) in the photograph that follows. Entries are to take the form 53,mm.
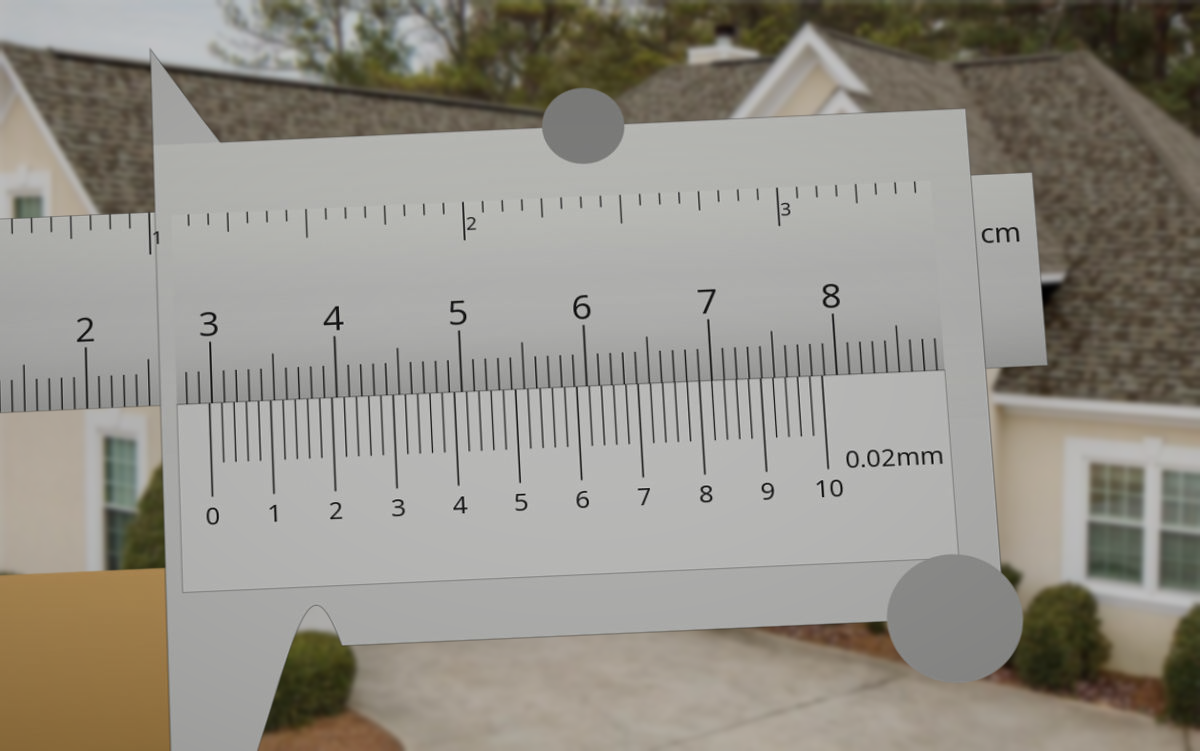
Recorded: 29.8,mm
